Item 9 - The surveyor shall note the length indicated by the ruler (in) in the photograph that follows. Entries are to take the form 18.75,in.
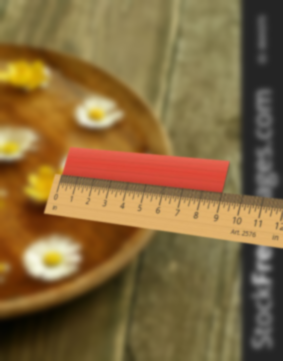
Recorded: 9,in
